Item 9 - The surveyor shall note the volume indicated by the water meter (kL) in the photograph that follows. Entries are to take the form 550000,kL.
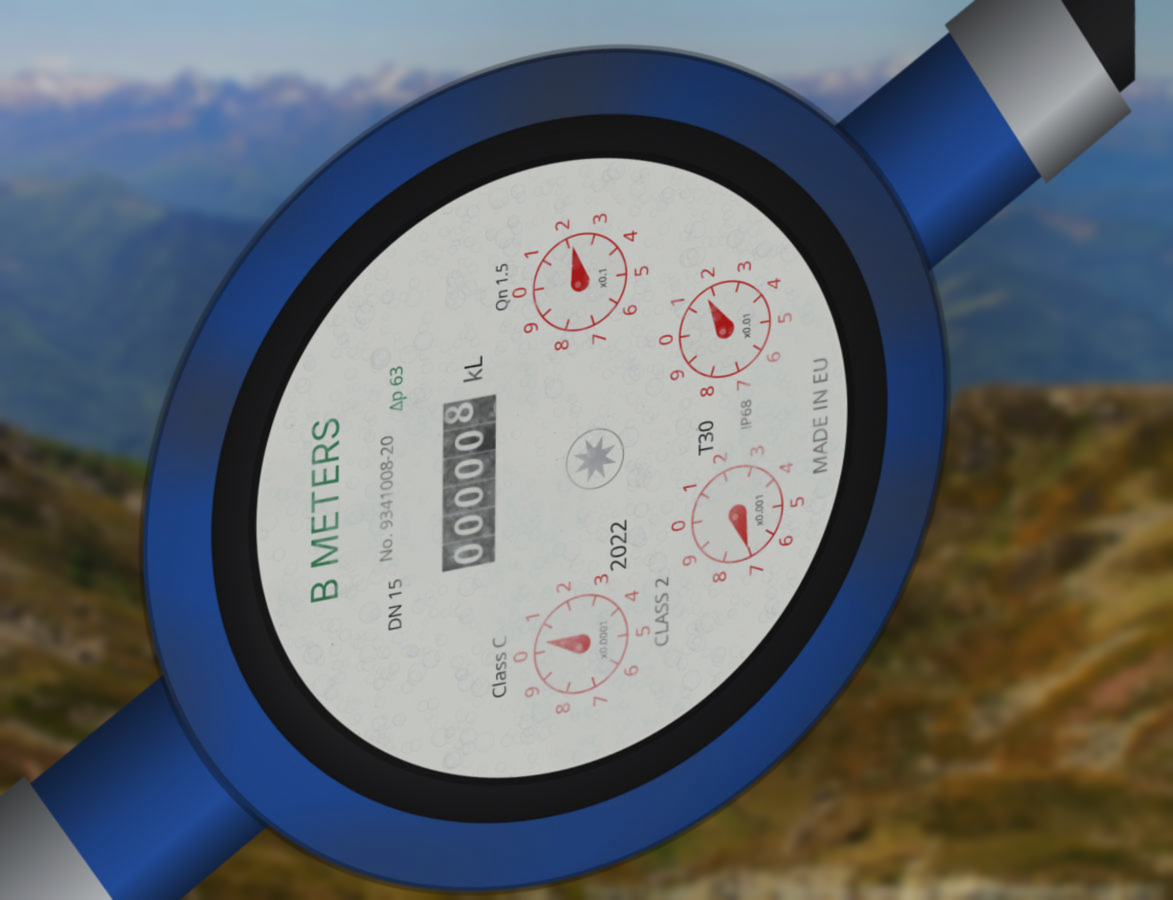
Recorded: 8.2170,kL
